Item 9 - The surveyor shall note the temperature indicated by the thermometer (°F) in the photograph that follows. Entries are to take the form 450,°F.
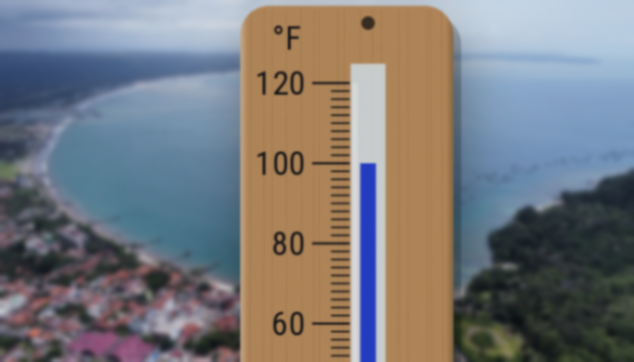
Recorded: 100,°F
